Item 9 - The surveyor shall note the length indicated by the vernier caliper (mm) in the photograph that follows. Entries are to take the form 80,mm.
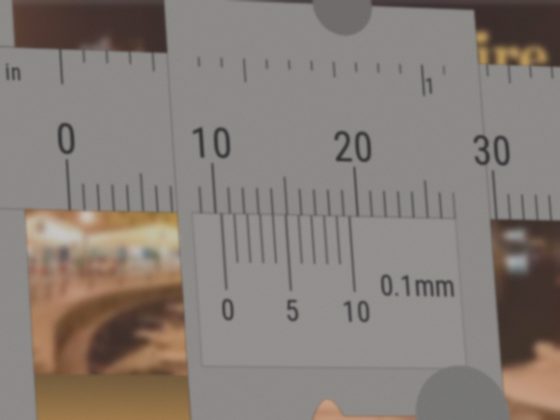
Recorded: 10.4,mm
